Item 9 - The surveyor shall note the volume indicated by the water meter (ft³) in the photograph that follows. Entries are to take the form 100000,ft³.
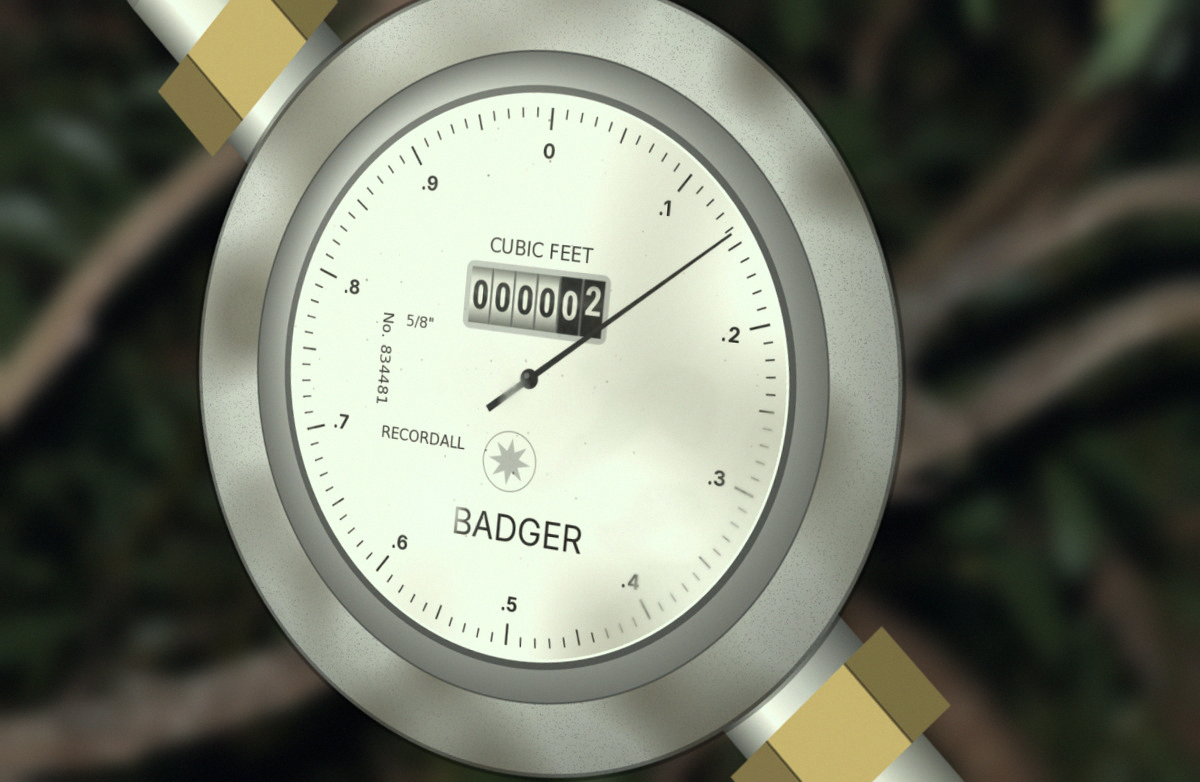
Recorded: 2.14,ft³
